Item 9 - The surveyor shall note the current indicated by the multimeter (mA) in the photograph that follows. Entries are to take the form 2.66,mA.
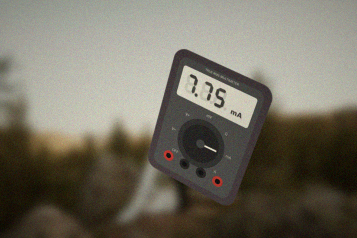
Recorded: 7.75,mA
